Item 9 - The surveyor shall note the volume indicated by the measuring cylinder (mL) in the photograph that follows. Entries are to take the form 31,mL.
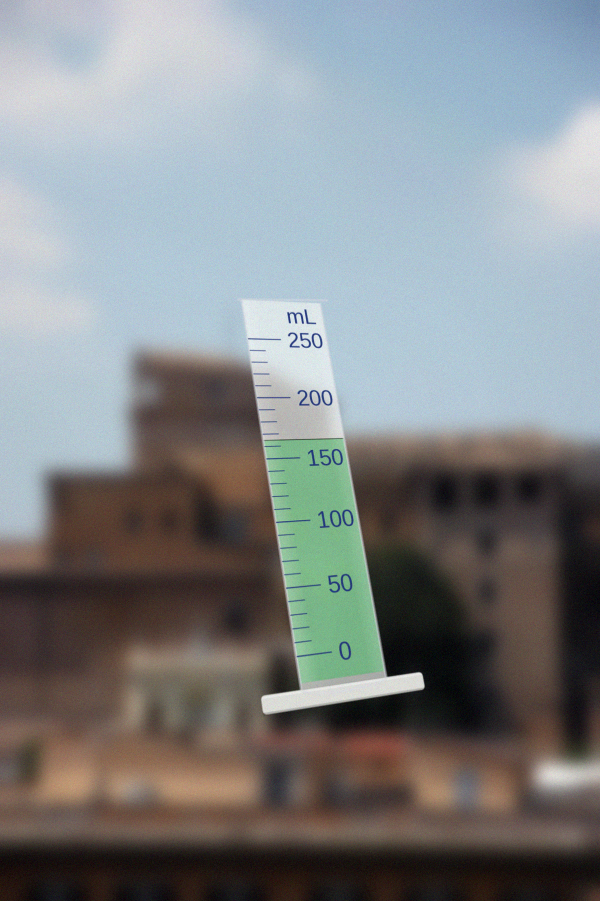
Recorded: 165,mL
